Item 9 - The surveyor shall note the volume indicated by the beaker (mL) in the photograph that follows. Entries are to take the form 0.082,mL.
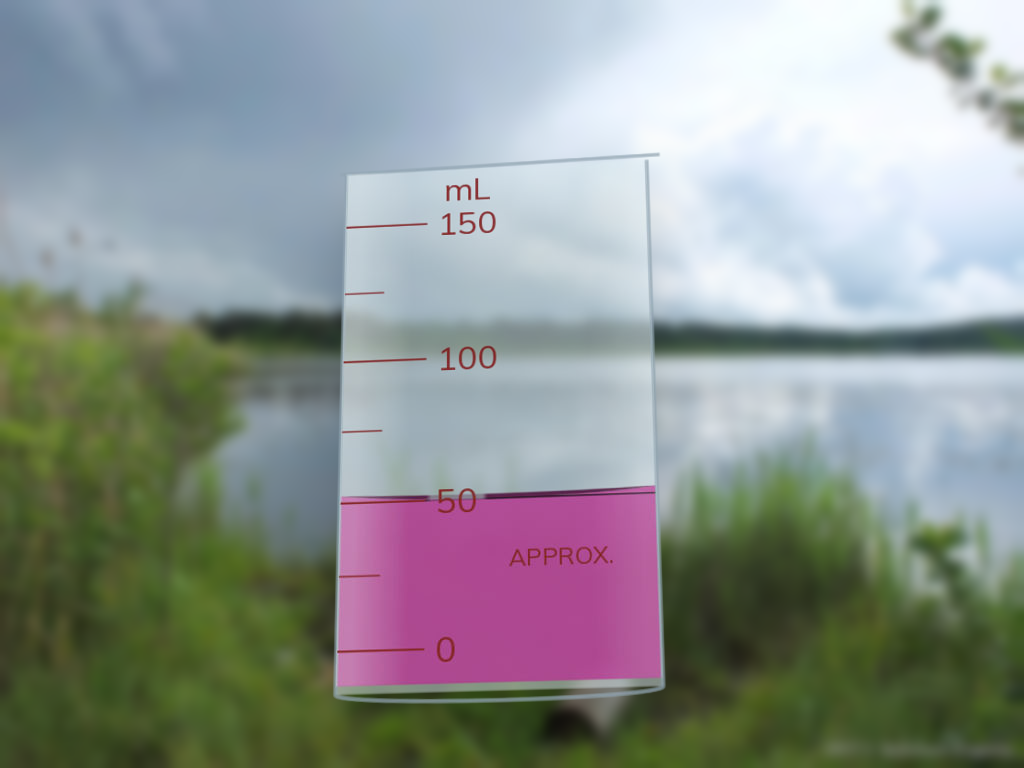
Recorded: 50,mL
